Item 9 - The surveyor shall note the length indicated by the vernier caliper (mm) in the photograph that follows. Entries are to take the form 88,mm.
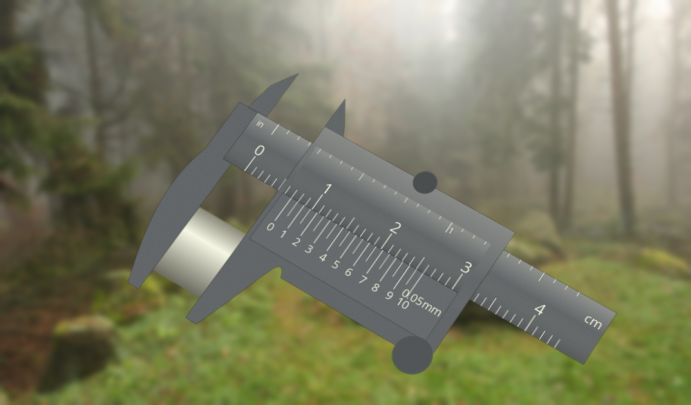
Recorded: 7.0,mm
